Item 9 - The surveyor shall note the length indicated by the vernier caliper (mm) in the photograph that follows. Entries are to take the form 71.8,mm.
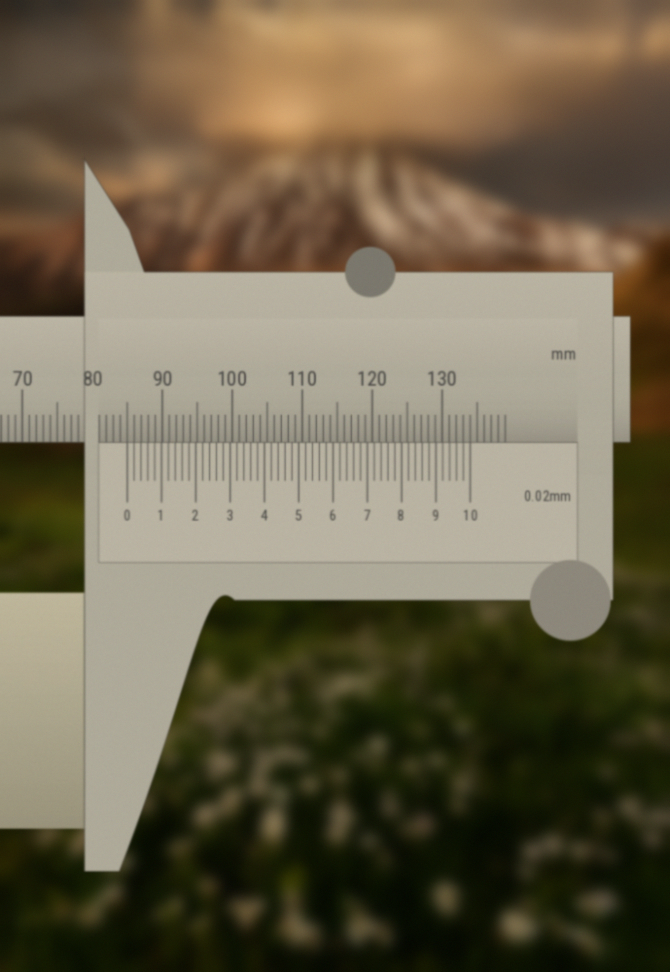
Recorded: 85.0,mm
